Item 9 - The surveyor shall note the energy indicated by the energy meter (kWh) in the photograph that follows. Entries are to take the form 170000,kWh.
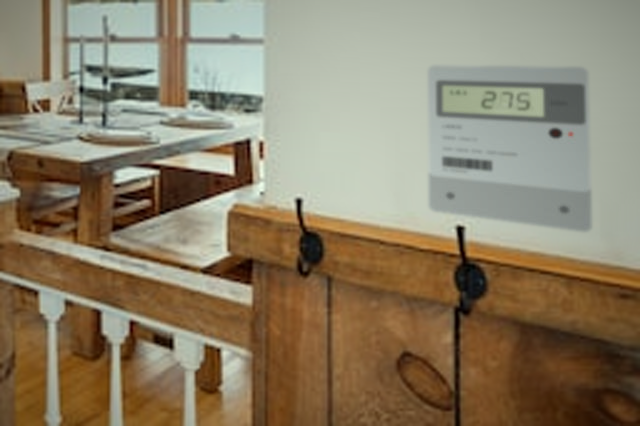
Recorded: 275,kWh
